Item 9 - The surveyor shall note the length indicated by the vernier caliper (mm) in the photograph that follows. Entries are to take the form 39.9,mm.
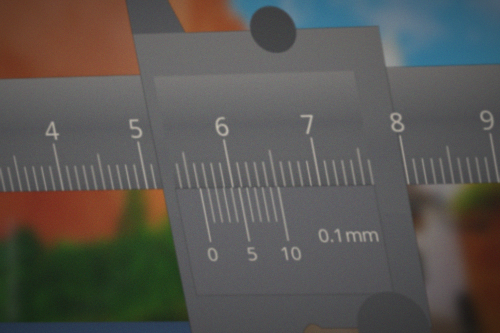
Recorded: 56.2,mm
